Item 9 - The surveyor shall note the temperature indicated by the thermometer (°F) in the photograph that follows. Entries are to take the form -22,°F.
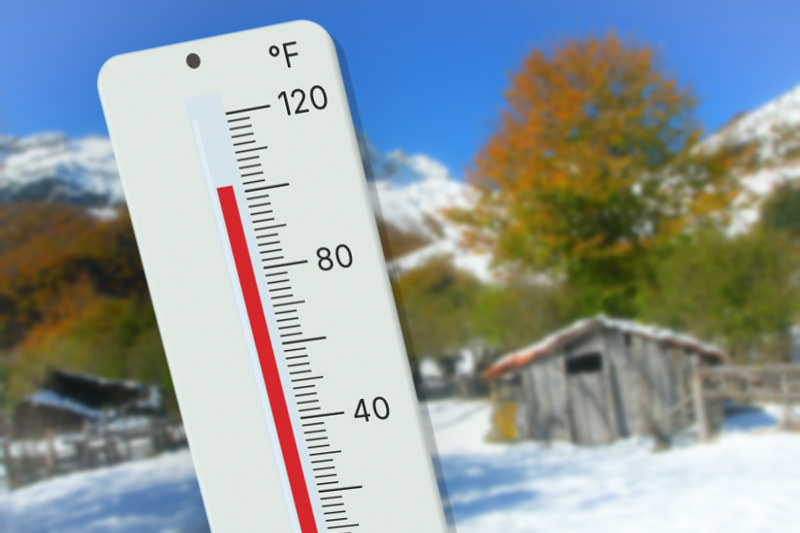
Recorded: 102,°F
